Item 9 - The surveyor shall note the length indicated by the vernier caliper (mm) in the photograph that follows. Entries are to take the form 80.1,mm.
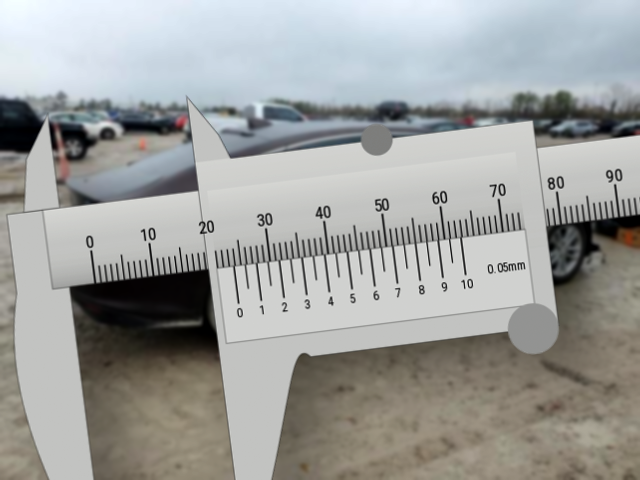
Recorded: 23.8,mm
